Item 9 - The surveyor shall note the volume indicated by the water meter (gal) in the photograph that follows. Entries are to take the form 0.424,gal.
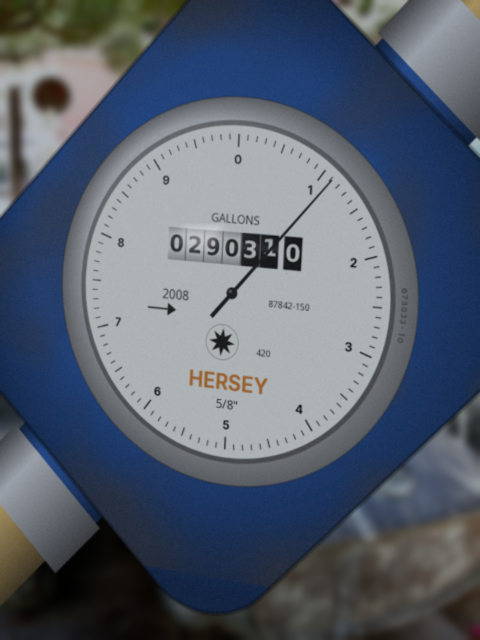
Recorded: 290311.1,gal
